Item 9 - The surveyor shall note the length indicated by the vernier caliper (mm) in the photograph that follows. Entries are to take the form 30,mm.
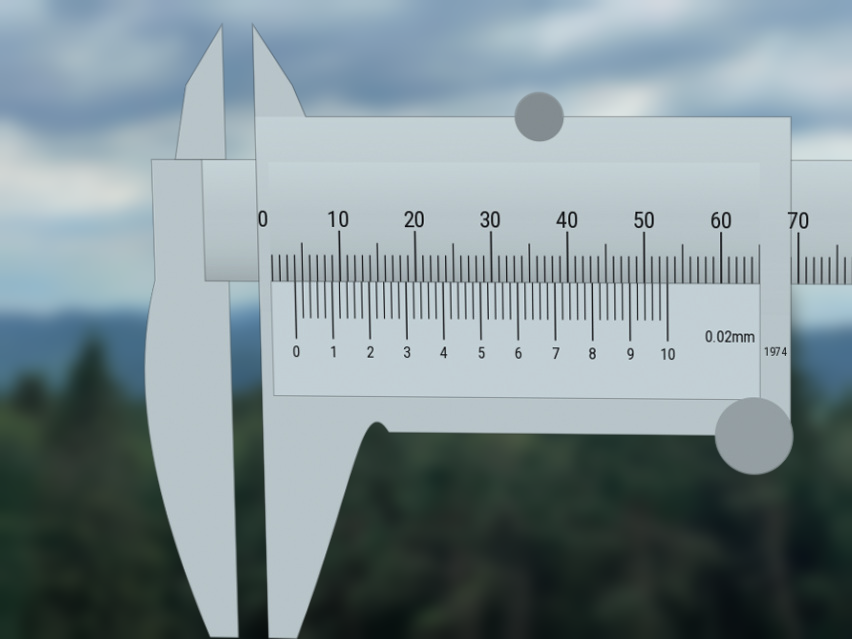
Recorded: 4.0,mm
